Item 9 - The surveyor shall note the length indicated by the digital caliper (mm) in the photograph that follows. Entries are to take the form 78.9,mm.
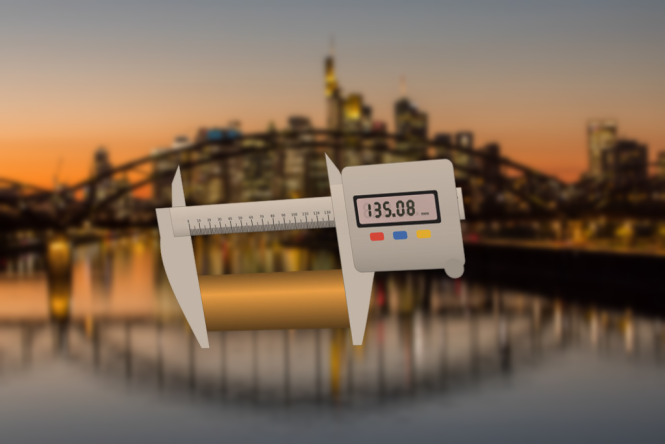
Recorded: 135.08,mm
